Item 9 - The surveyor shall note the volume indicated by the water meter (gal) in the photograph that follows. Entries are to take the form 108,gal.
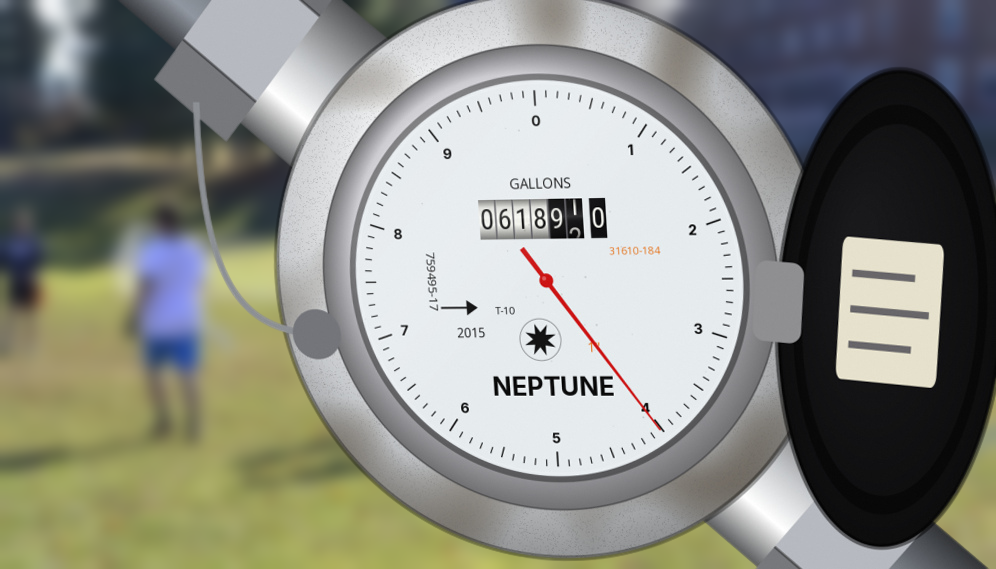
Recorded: 618914.0,gal
